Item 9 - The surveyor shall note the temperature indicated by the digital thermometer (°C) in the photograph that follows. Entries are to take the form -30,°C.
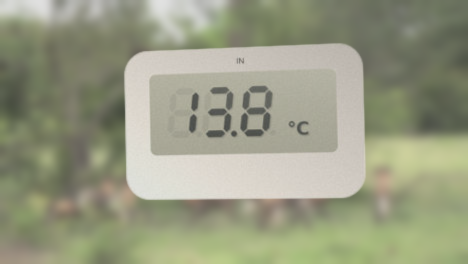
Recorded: 13.8,°C
